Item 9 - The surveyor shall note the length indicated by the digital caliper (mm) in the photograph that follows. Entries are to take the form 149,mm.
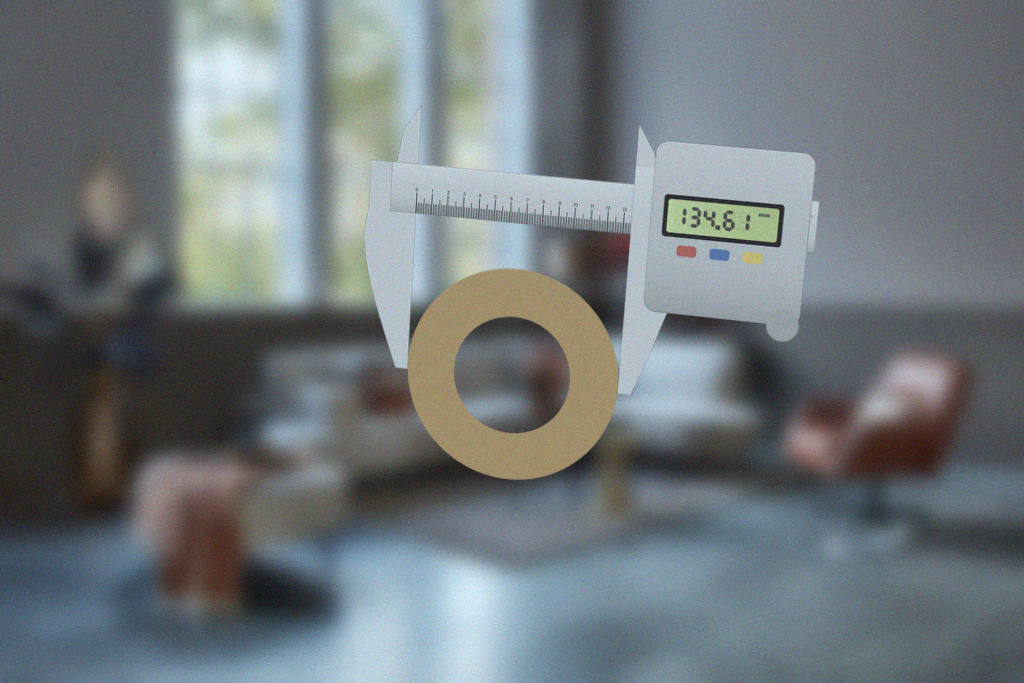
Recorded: 134.61,mm
